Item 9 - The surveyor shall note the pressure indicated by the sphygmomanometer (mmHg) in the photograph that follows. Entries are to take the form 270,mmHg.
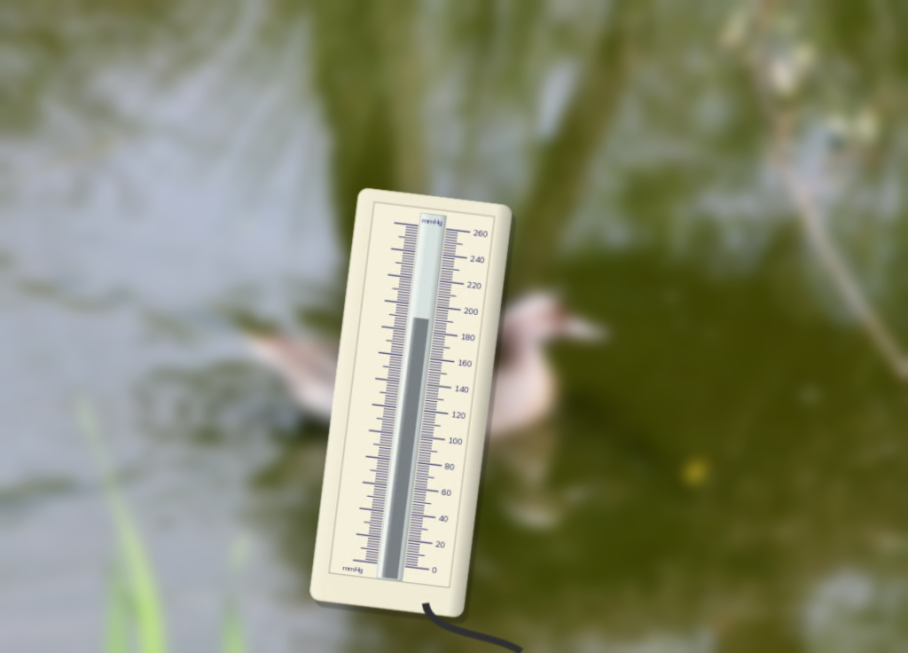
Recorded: 190,mmHg
